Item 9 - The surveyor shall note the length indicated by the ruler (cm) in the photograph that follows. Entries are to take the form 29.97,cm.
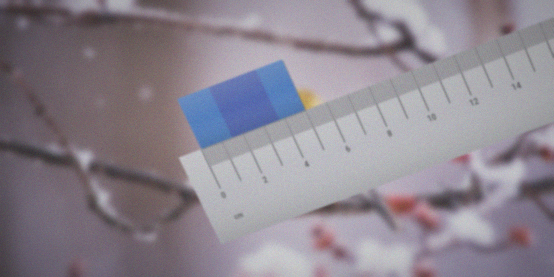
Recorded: 5,cm
